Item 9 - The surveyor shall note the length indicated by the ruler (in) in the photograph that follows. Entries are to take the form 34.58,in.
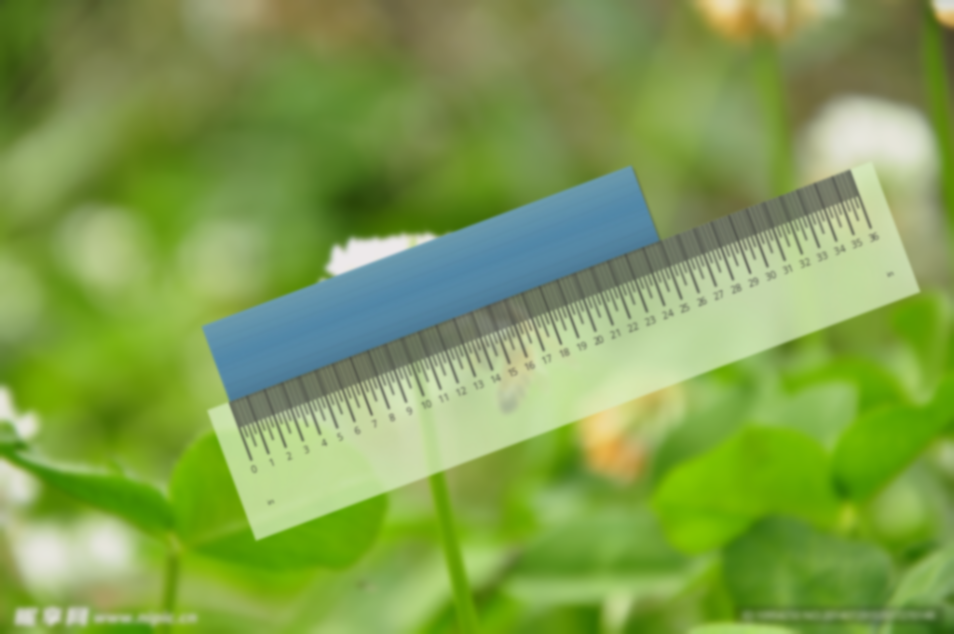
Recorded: 25,in
